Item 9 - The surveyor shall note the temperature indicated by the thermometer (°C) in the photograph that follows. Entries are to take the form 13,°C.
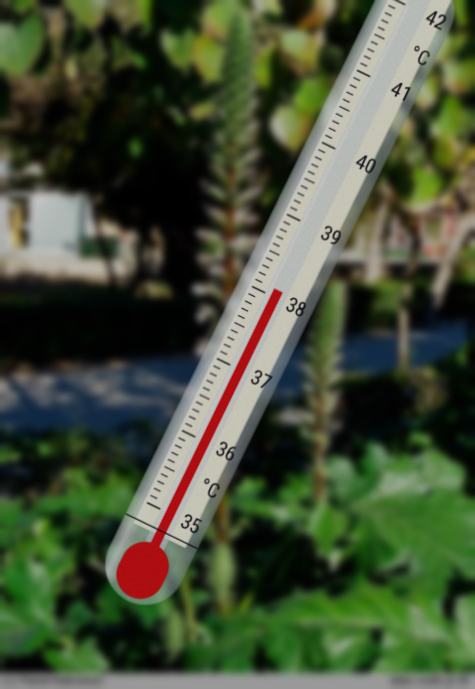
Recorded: 38.1,°C
